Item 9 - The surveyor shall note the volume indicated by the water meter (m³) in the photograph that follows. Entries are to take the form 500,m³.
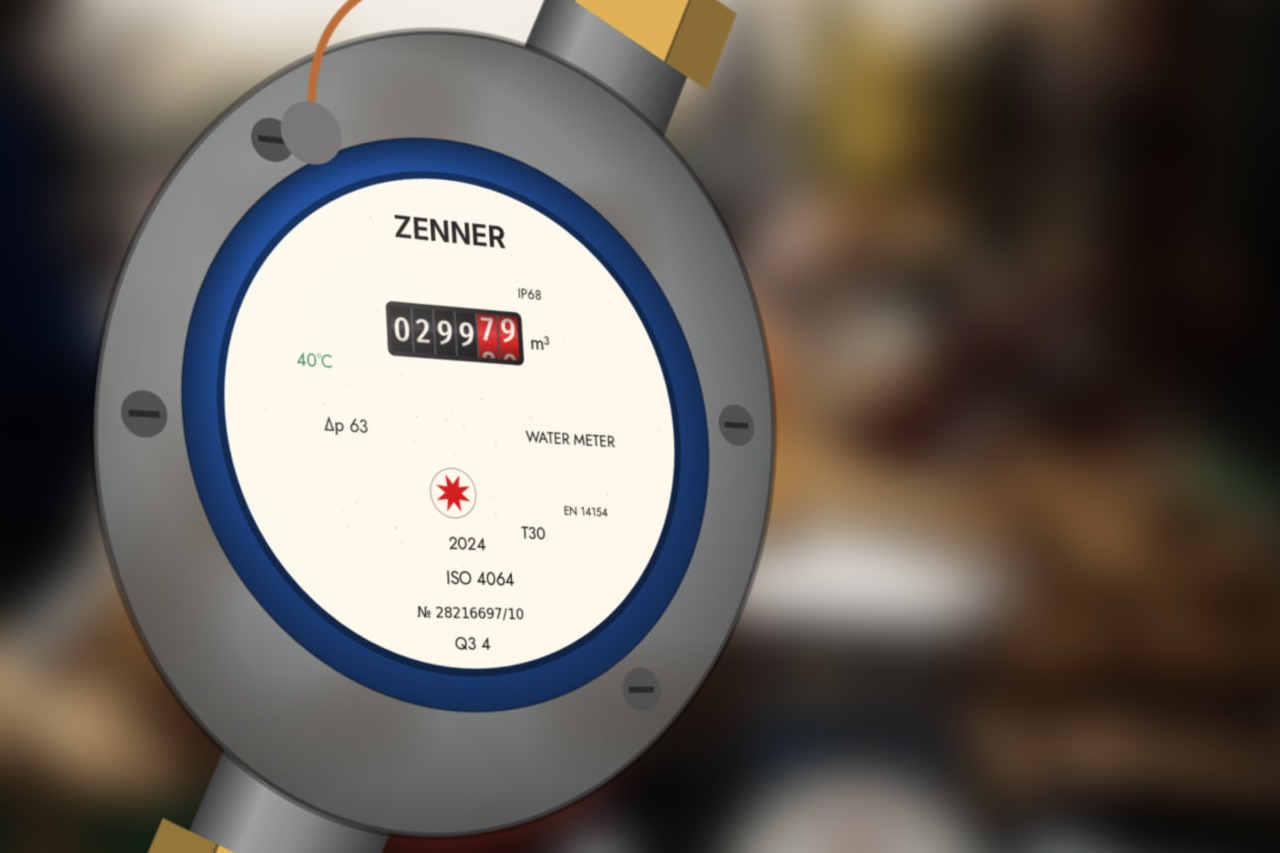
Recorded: 299.79,m³
